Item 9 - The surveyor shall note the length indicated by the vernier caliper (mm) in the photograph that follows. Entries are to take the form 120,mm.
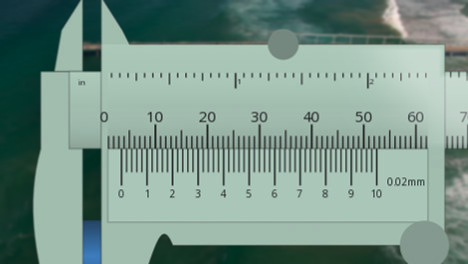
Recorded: 3.5,mm
